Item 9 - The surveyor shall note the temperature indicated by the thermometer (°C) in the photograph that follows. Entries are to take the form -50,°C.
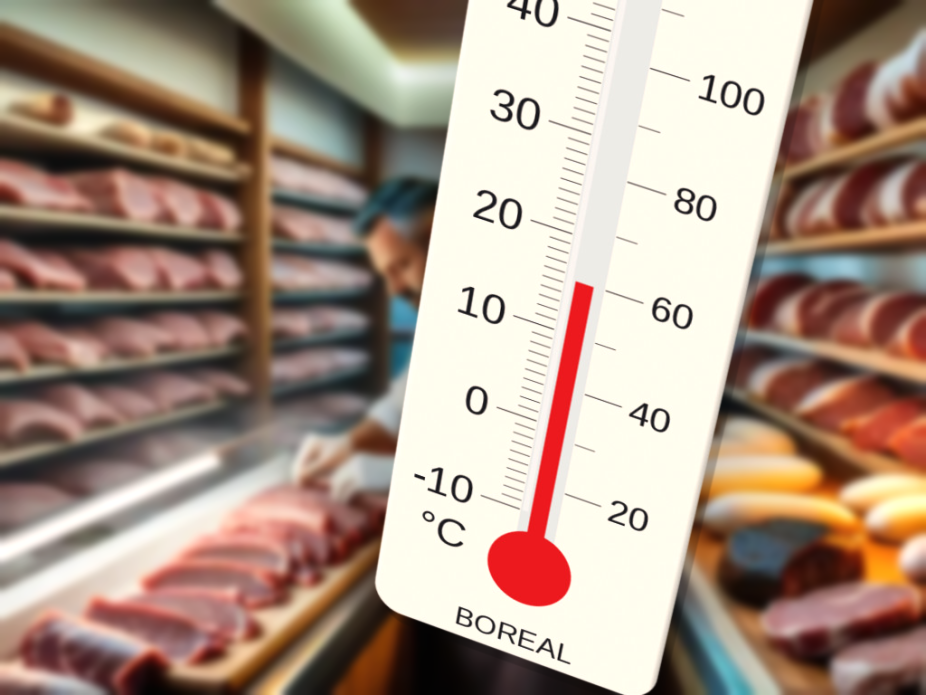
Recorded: 15.5,°C
